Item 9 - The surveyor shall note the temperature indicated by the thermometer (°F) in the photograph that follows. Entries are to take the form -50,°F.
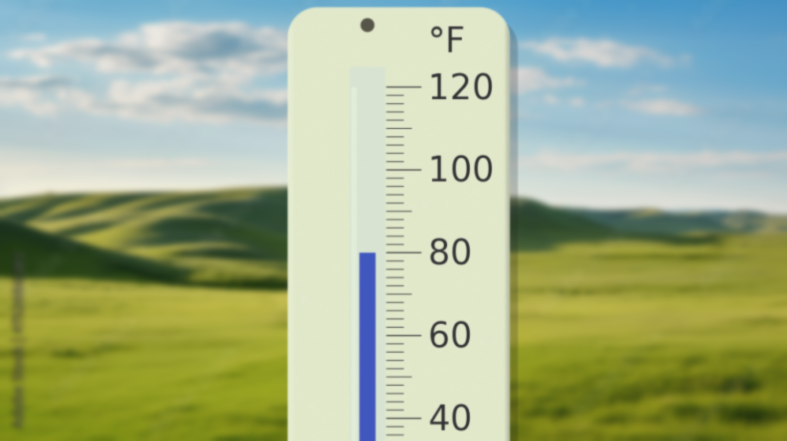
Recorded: 80,°F
